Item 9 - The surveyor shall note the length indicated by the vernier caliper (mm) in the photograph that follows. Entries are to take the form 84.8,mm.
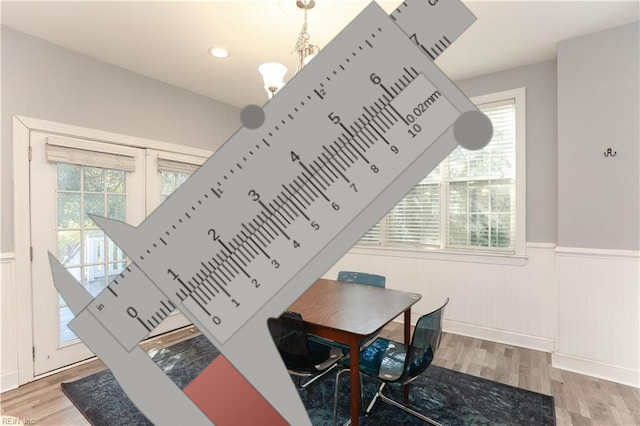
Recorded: 9.6,mm
